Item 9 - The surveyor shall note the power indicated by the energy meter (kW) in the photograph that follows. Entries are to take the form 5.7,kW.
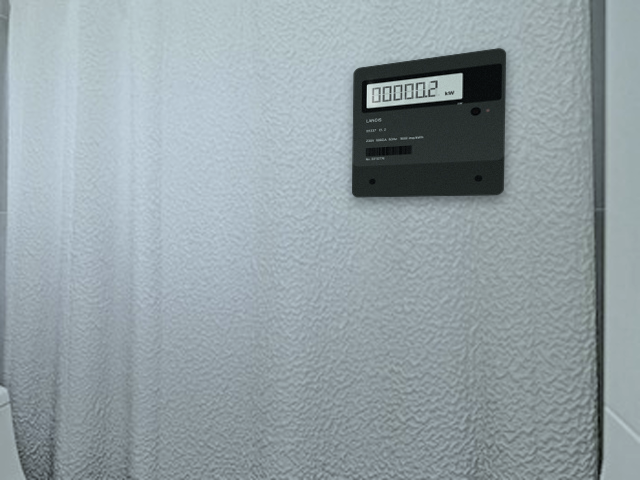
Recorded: 0.2,kW
